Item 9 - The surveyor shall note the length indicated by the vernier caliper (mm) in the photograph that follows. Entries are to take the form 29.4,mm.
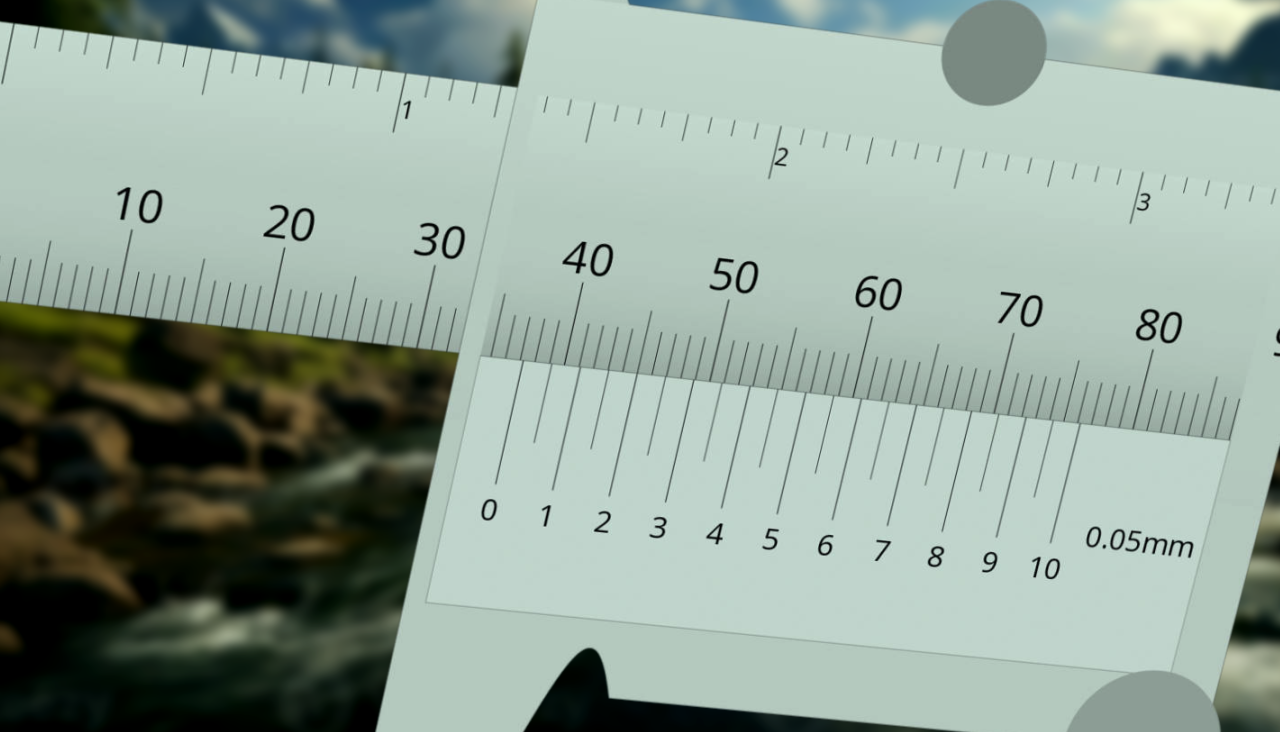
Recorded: 37.2,mm
